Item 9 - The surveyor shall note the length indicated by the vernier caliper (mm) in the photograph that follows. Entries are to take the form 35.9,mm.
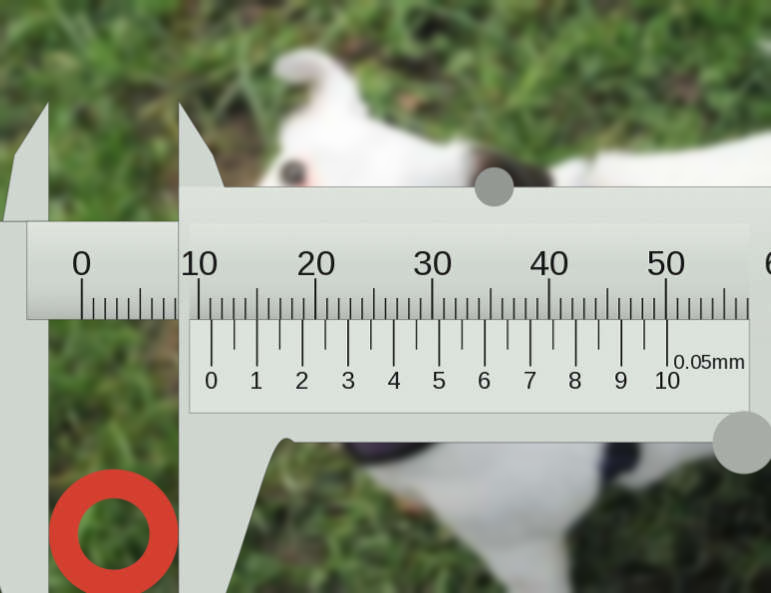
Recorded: 11.1,mm
